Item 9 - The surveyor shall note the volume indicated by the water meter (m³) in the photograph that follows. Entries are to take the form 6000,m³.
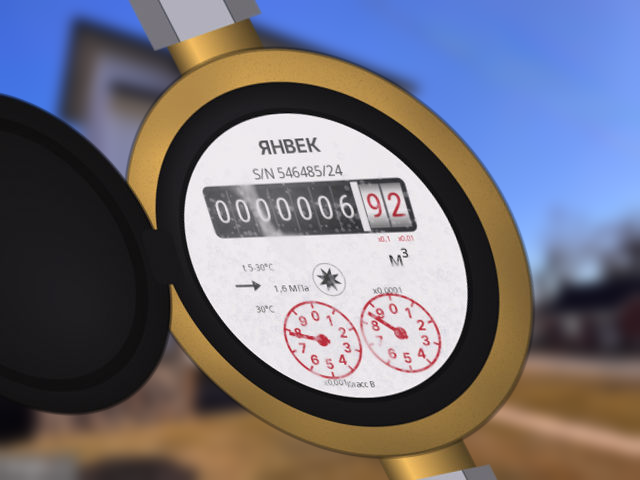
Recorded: 6.9278,m³
